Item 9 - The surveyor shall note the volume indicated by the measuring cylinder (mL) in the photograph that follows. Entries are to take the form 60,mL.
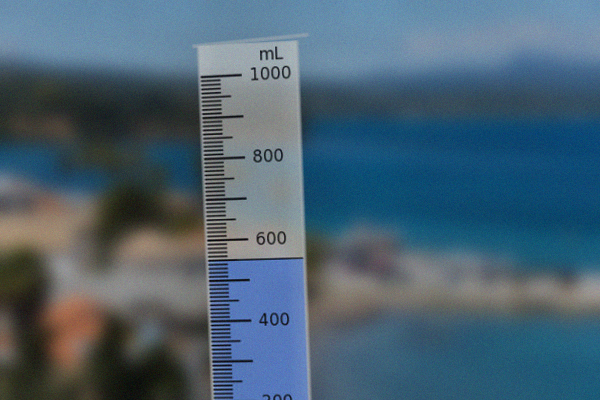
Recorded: 550,mL
